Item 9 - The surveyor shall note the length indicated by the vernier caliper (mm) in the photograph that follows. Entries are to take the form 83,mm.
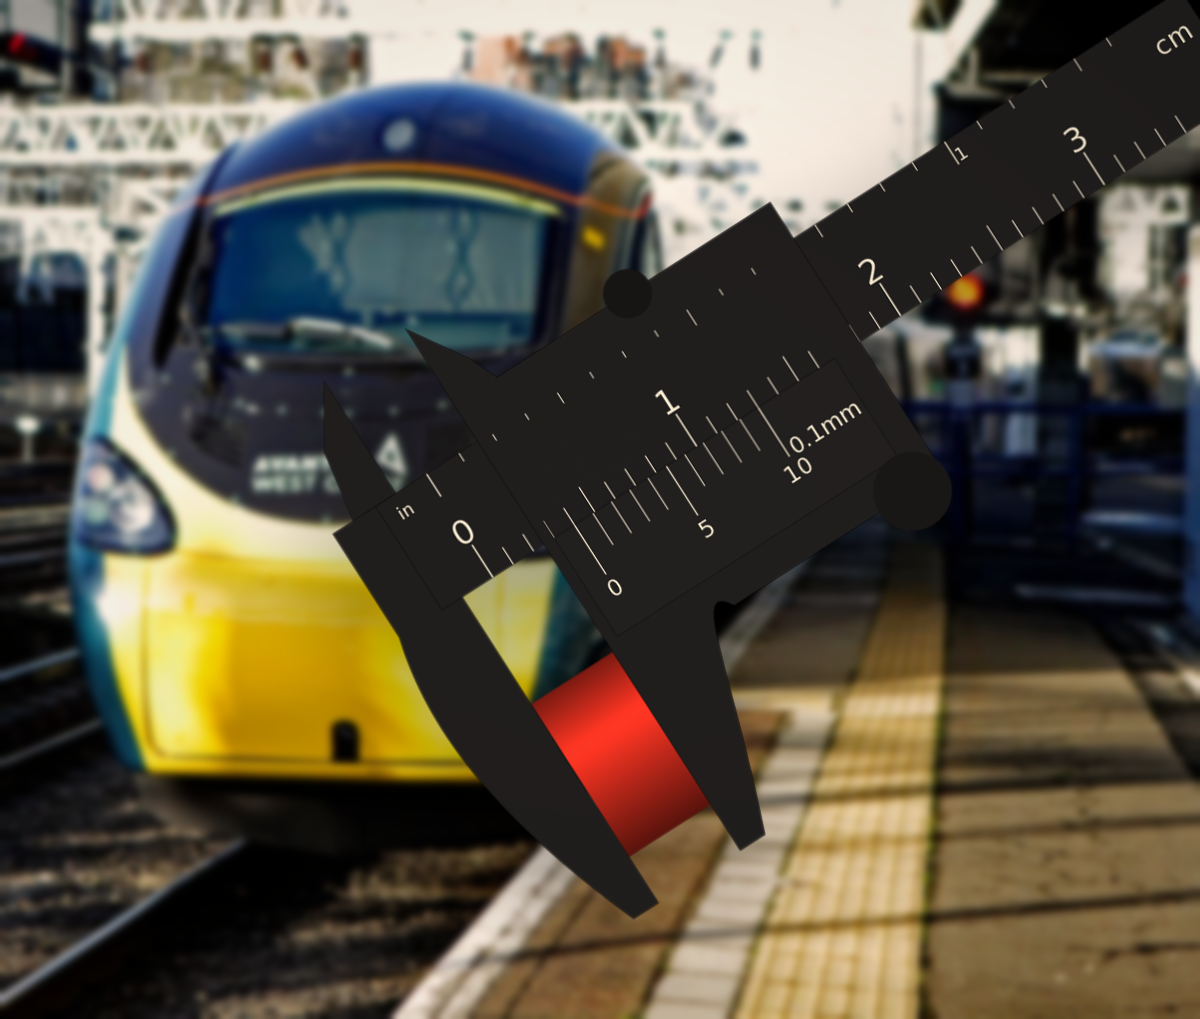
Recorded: 4.0,mm
